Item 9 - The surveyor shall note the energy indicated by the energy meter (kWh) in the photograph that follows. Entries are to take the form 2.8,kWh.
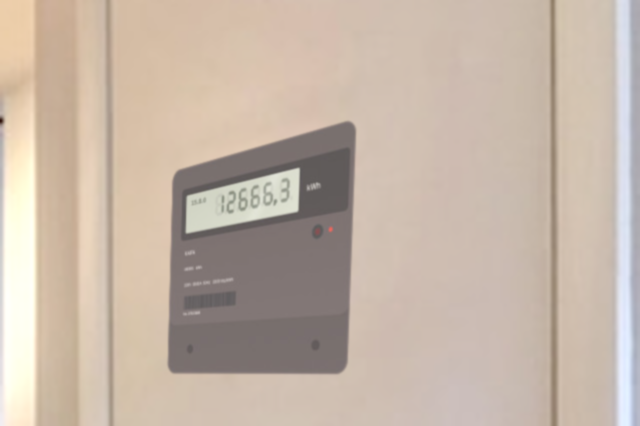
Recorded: 12666.3,kWh
